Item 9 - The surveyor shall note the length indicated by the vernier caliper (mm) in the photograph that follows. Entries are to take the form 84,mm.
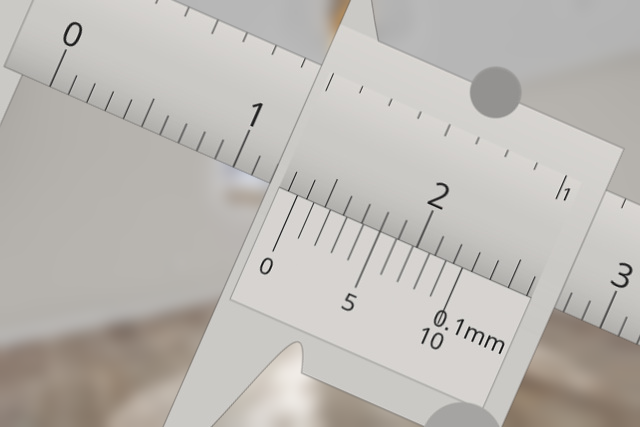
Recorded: 13.5,mm
